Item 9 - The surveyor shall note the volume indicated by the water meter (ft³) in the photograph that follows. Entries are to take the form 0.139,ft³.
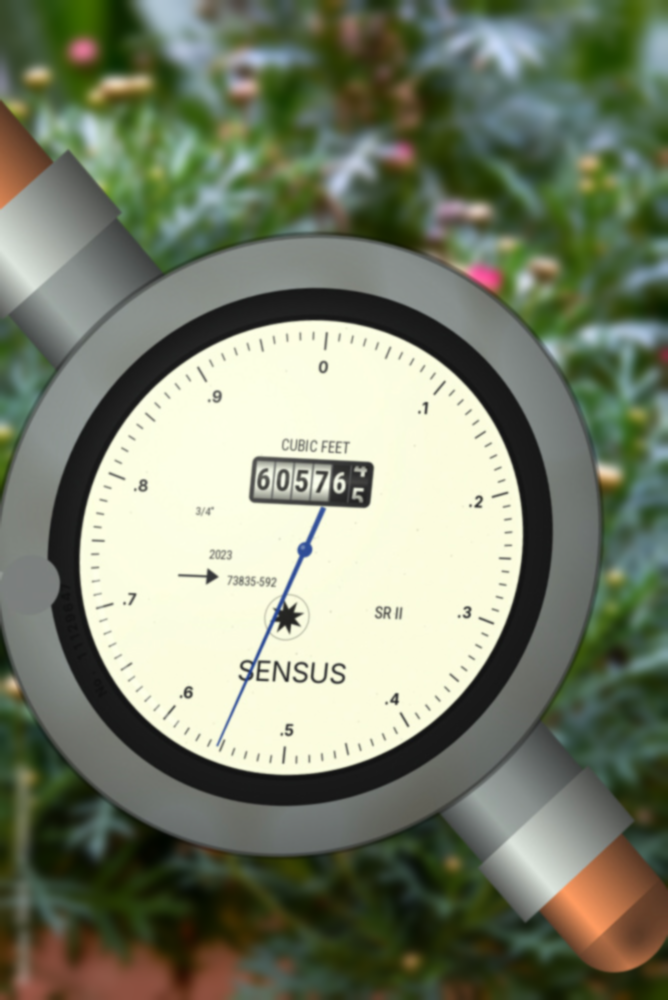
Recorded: 605764.55,ft³
